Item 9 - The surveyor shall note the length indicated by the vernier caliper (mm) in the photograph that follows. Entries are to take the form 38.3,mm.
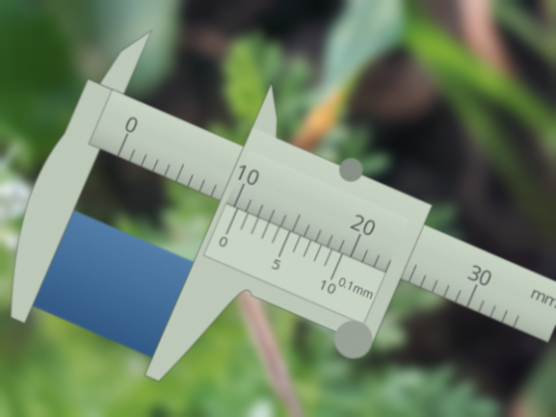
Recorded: 10.3,mm
